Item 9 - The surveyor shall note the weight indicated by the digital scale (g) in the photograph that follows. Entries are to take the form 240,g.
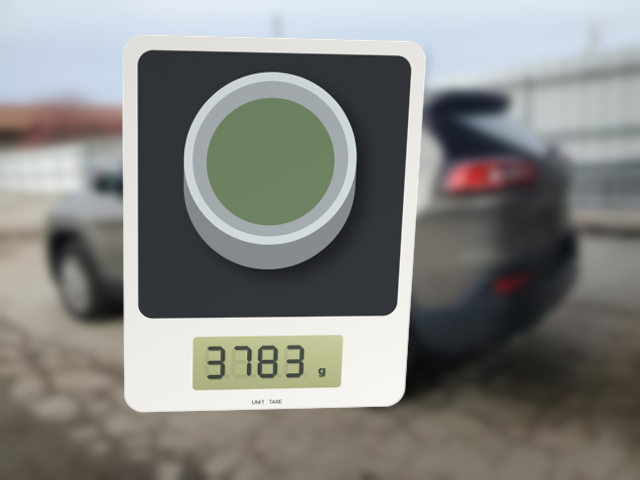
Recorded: 3783,g
